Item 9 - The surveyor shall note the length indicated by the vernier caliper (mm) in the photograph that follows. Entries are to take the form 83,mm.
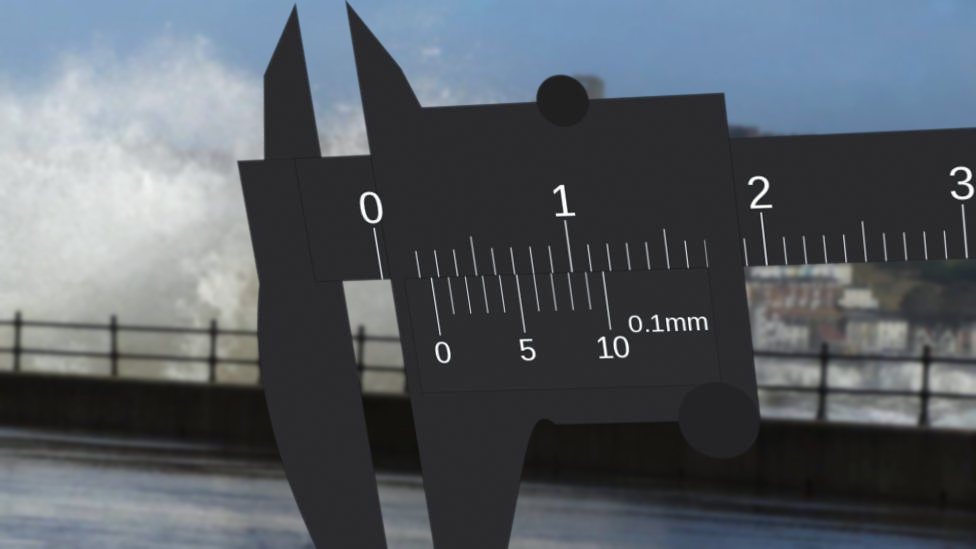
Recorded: 2.6,mm
